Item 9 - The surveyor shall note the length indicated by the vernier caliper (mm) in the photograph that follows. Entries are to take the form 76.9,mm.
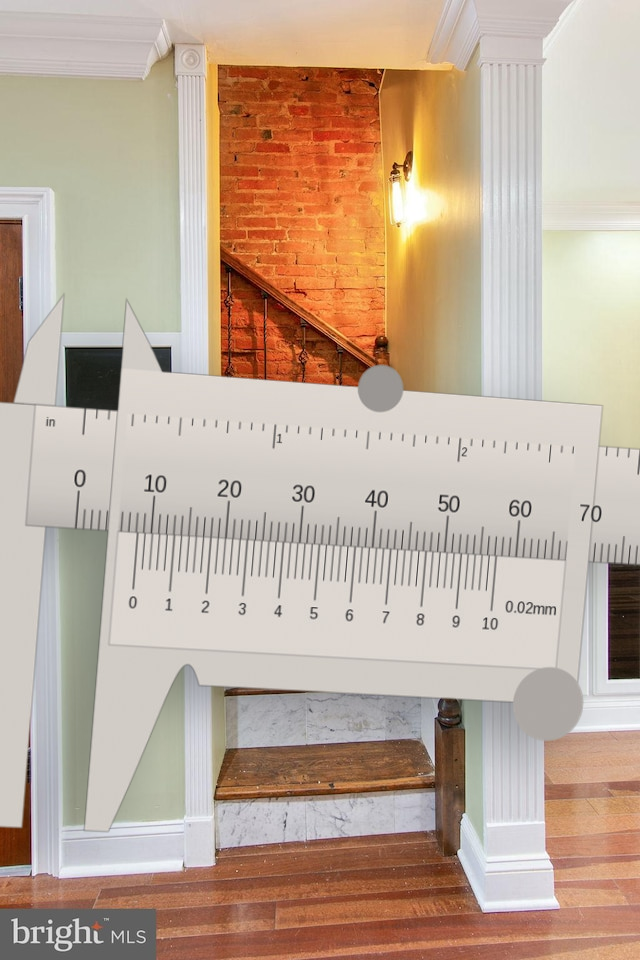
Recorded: 8.2,mm
